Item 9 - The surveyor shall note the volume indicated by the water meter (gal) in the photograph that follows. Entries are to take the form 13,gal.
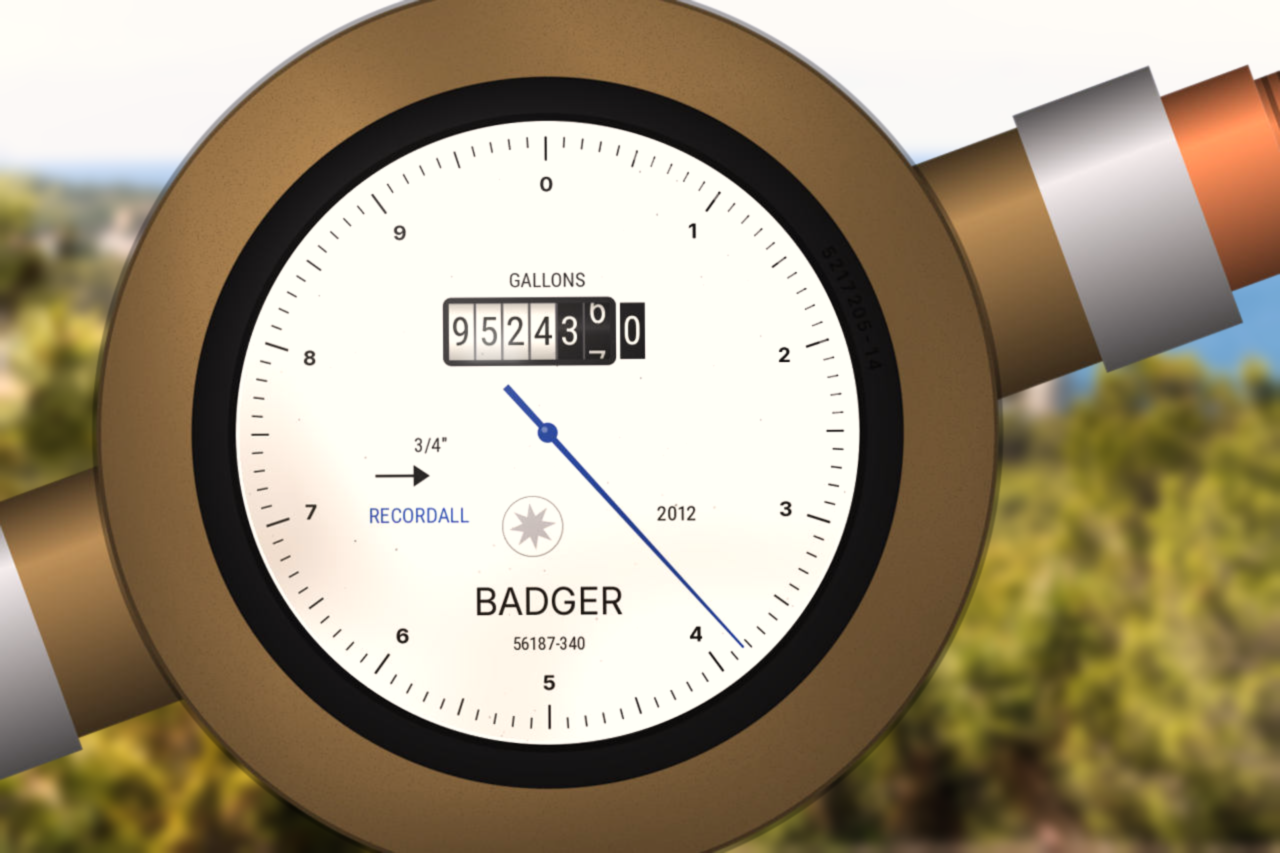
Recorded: 9524363.8,gal
